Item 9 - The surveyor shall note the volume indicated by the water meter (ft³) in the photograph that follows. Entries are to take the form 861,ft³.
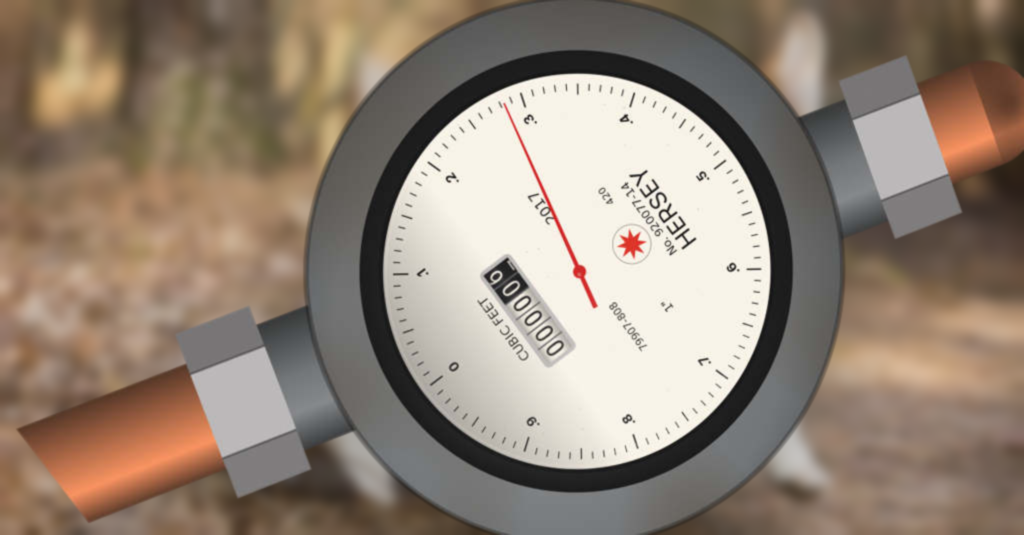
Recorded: 6.28,ft³
